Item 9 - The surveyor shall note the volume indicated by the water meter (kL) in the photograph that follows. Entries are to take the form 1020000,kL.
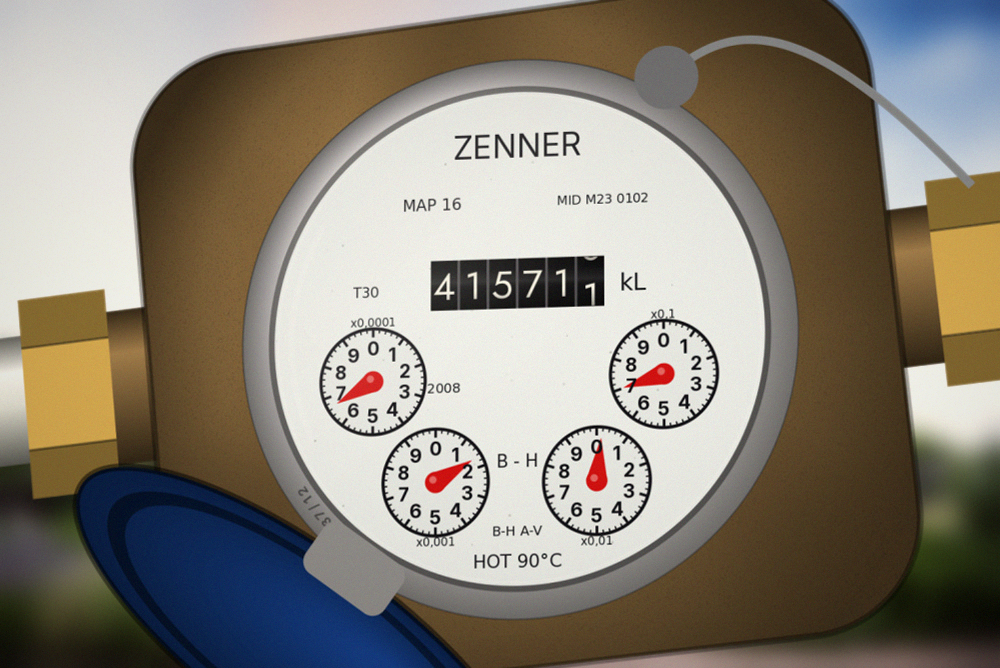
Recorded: 415710.7016,kL
